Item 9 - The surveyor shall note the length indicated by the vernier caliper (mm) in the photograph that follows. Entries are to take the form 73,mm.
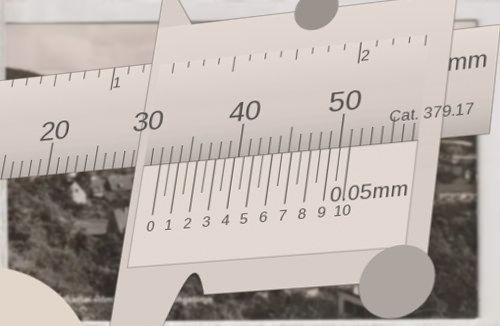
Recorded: 32.0,mm
